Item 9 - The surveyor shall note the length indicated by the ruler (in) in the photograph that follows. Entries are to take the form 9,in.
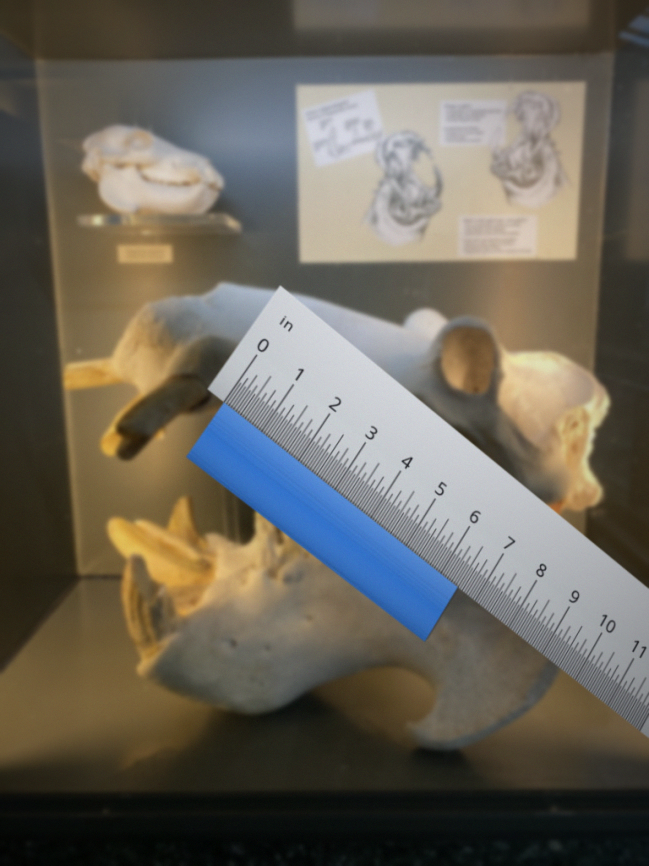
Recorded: 6.5,in
